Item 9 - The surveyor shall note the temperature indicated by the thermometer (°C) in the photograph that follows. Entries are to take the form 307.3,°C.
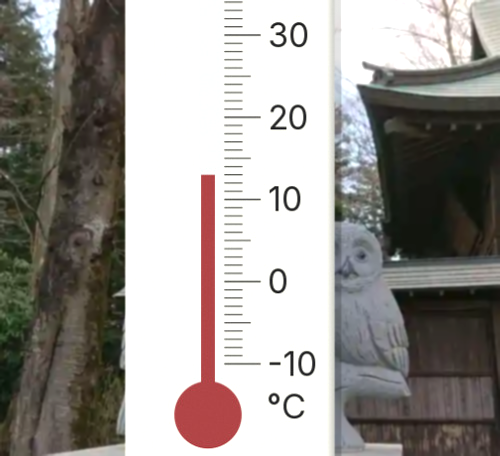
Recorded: 13,°C
